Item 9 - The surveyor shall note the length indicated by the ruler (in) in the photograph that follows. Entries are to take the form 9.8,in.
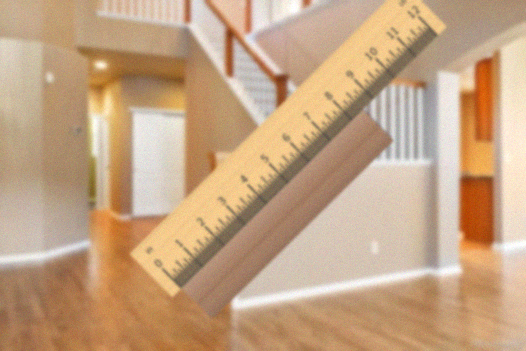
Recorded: 8.5,in
